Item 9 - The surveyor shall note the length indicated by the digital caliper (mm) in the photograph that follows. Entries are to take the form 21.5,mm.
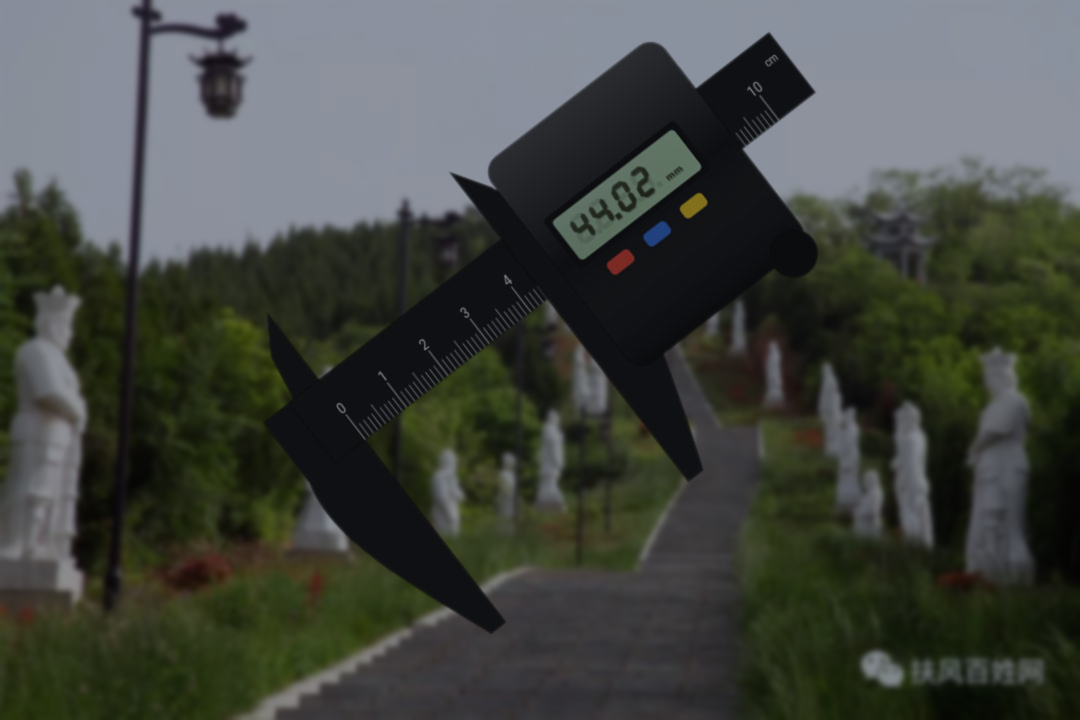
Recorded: 44.02,mm
